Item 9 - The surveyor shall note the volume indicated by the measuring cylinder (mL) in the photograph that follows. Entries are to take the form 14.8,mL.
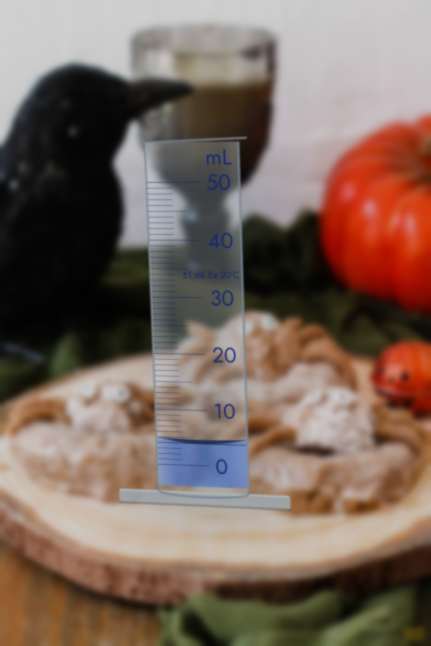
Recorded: 4,mL
